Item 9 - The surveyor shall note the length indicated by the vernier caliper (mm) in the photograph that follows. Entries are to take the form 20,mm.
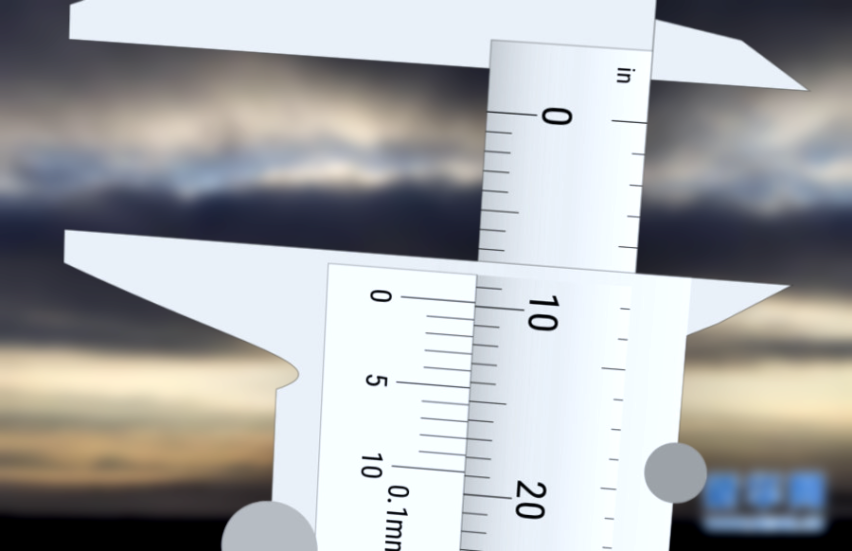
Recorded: 9.8,mm
